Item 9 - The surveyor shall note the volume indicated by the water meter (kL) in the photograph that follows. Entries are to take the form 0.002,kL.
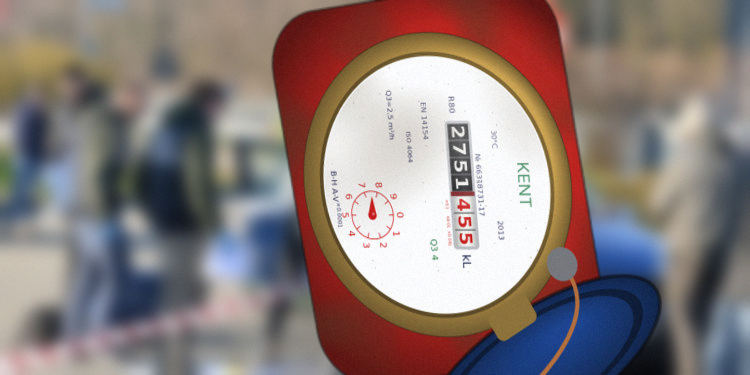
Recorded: 2751.4557,kL
